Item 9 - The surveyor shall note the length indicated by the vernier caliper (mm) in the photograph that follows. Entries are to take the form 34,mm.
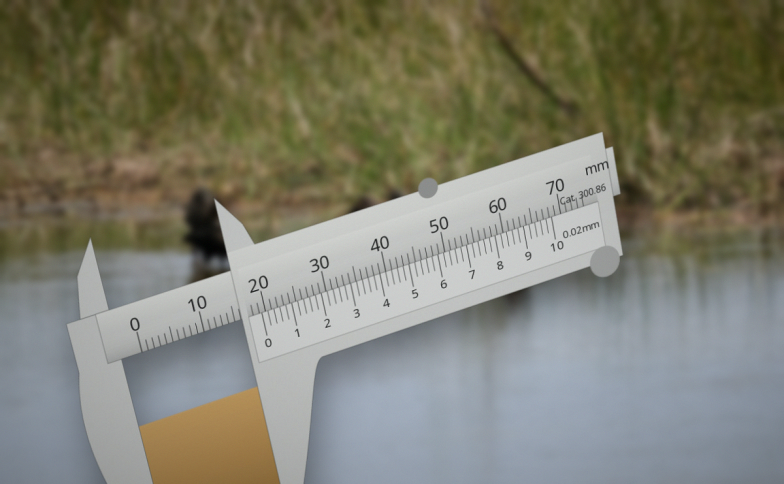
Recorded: 19.4,mm
